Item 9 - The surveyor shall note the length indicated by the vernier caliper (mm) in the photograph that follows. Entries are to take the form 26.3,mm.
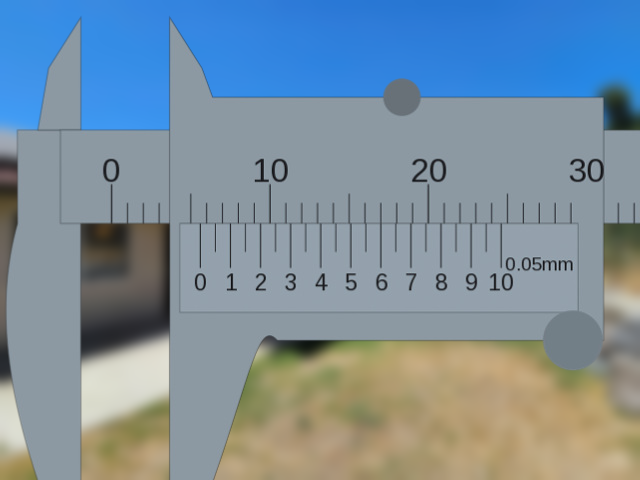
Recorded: 5.6,mm
